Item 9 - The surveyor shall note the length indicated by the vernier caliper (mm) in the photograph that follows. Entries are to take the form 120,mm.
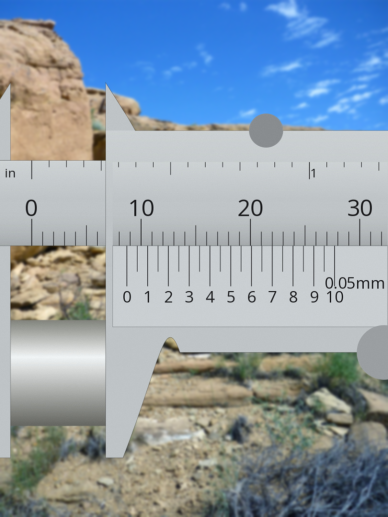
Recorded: 8.7,mm
